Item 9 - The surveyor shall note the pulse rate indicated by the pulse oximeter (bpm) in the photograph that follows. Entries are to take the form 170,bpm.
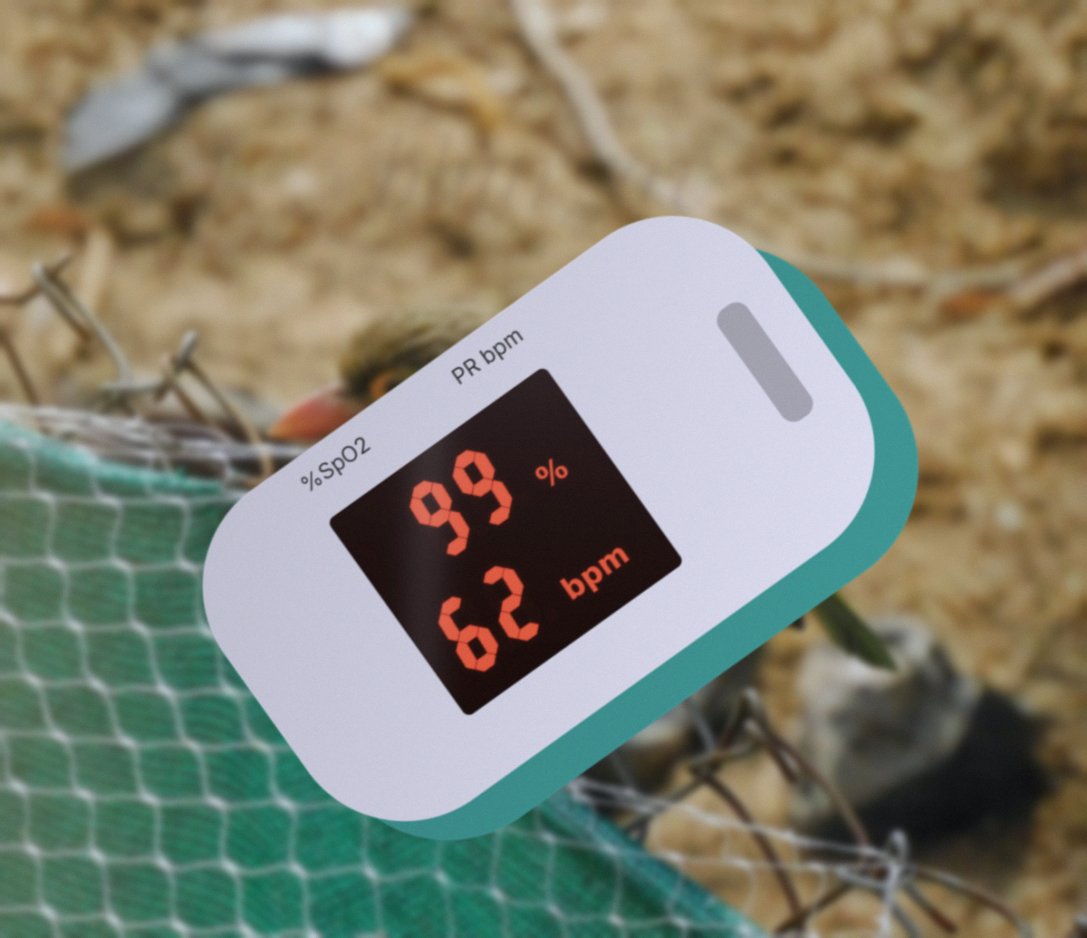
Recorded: 62,bpm
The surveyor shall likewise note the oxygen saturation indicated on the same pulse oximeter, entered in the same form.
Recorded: 99,%
